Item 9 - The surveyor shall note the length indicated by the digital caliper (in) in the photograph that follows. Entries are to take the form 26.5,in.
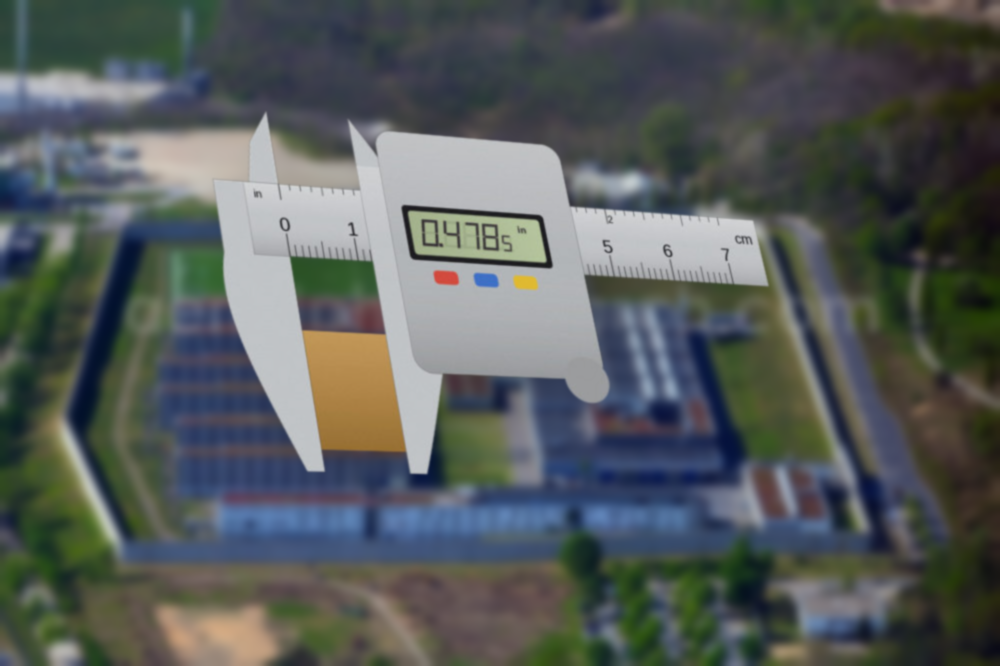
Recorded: 0.4785,in
